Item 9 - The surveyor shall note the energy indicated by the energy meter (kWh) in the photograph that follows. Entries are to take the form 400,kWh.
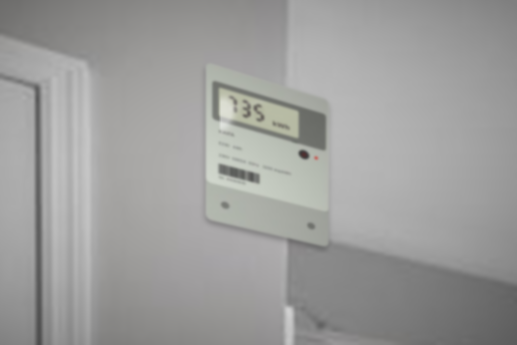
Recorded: 735,kWh
